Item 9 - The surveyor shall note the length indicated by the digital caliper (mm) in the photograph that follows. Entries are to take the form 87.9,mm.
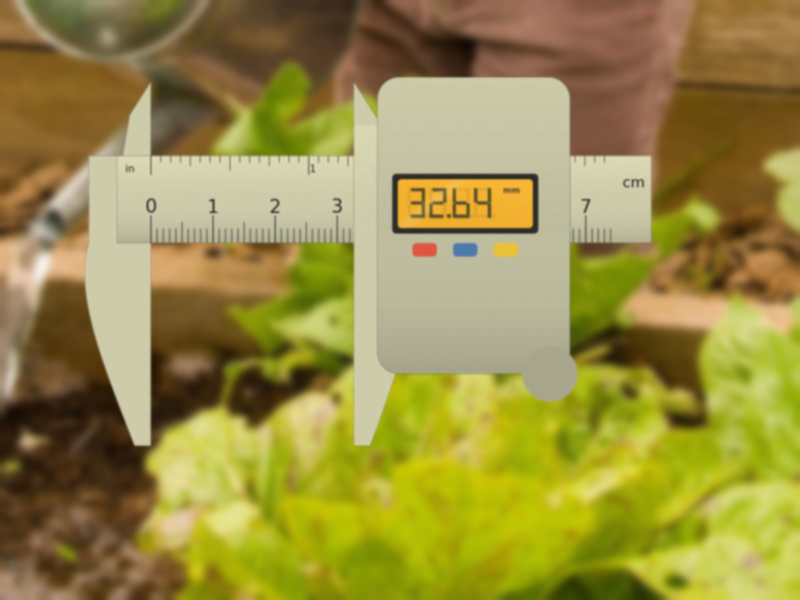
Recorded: 32.64,mm
